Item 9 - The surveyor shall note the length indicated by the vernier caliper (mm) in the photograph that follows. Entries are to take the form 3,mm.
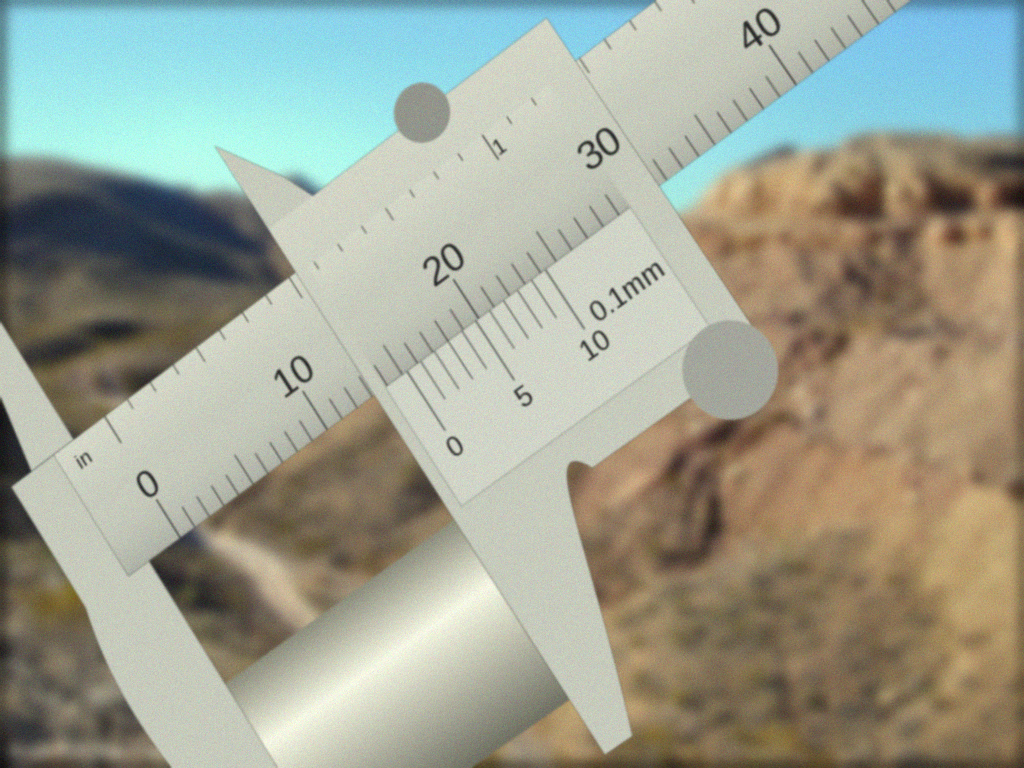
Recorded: 15.3,mm
